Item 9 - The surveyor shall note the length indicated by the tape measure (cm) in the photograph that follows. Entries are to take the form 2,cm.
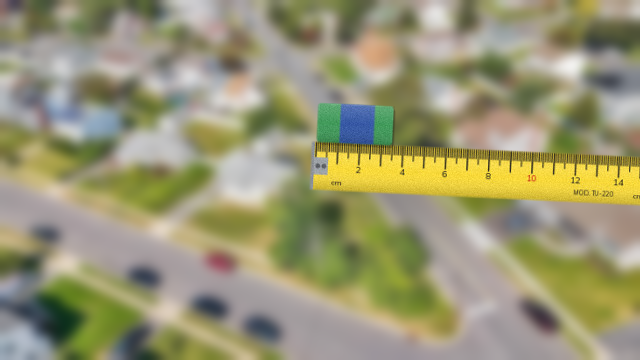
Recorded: 3.5,cm
